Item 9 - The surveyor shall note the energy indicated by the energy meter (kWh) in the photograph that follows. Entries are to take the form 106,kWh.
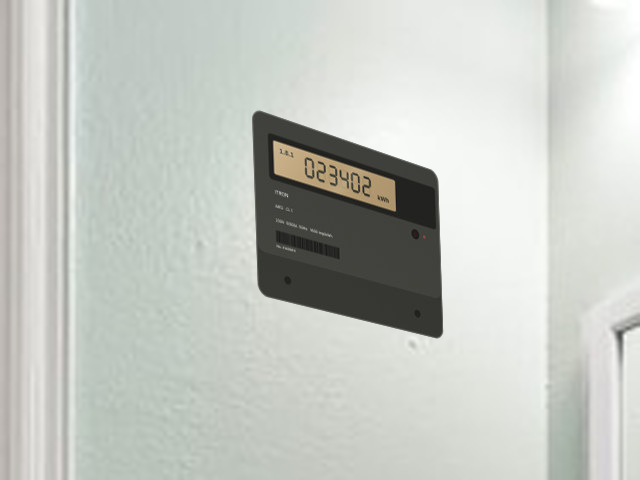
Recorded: 23402,kWh
